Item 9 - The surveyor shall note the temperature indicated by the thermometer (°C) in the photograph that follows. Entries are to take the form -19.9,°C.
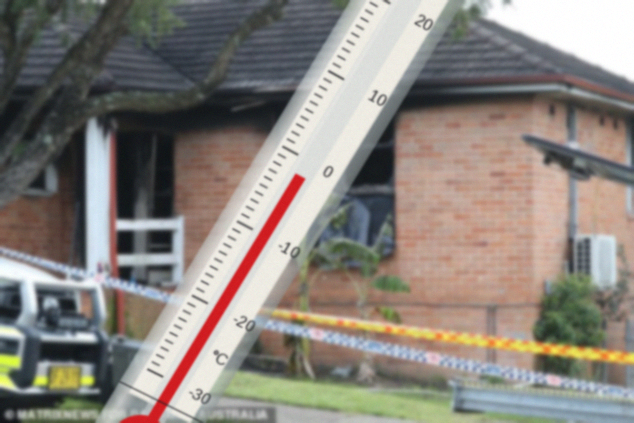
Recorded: -2,°C
